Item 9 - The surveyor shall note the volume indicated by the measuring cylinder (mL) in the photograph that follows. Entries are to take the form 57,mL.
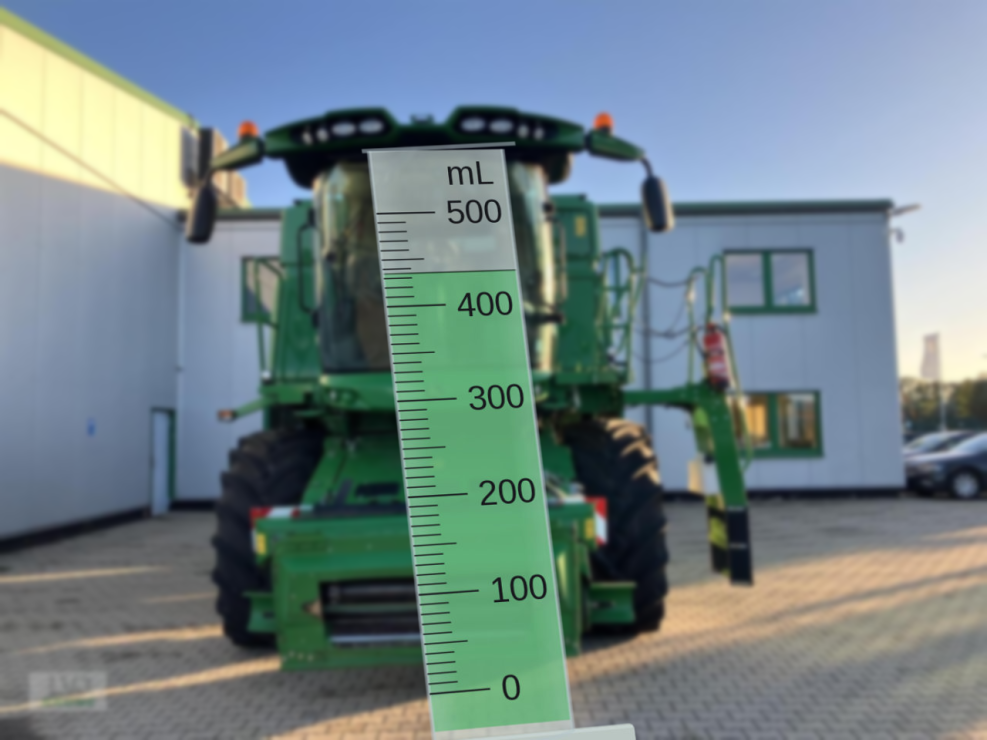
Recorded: 435,mL
